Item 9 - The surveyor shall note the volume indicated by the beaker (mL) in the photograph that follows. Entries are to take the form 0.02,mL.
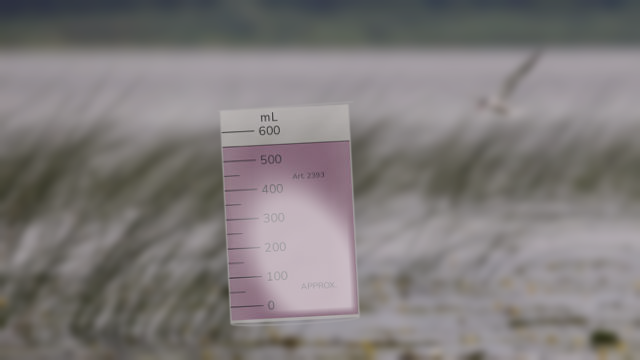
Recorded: 550,mL
